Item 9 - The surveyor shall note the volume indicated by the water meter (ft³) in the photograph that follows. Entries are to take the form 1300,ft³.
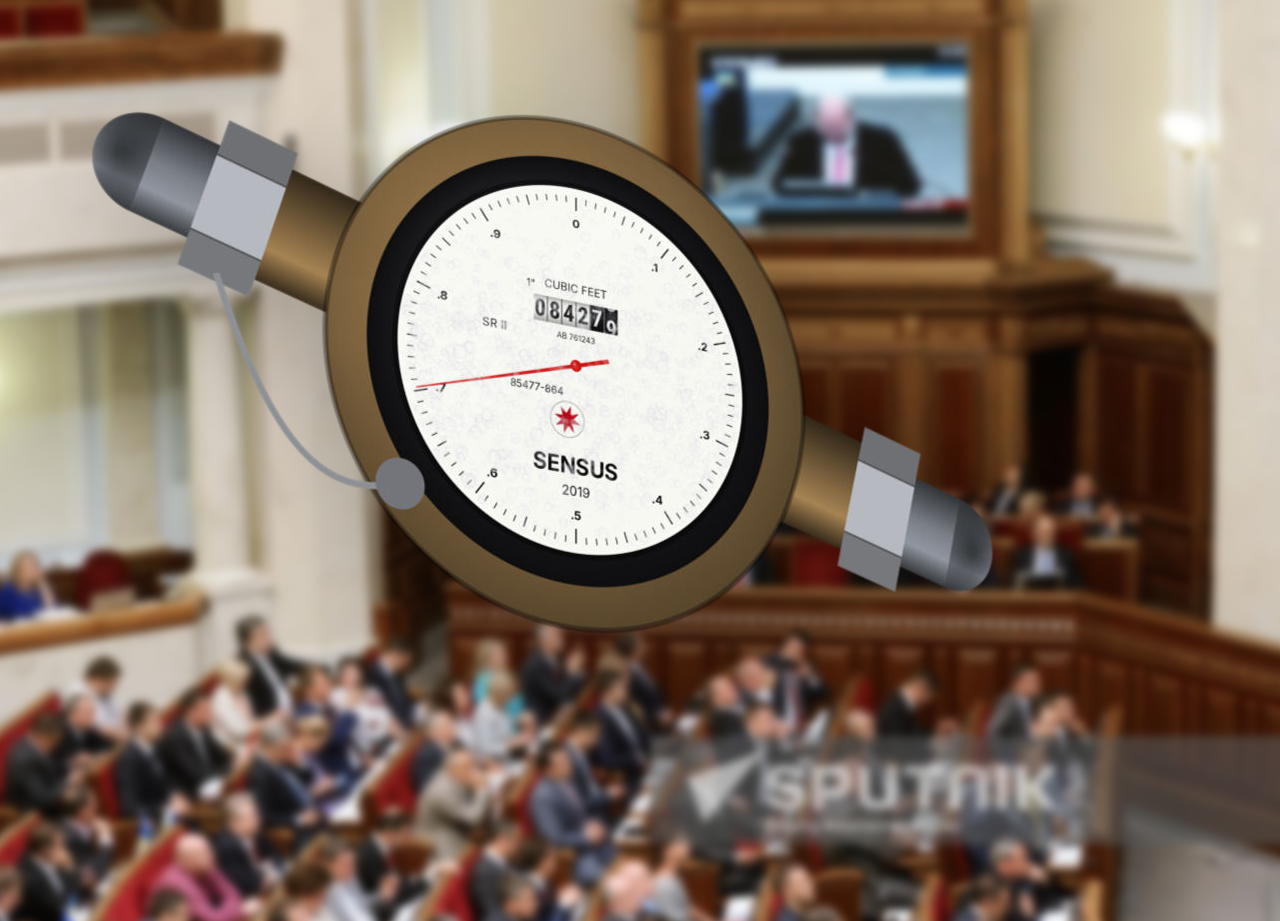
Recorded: 84278.70,ft³
